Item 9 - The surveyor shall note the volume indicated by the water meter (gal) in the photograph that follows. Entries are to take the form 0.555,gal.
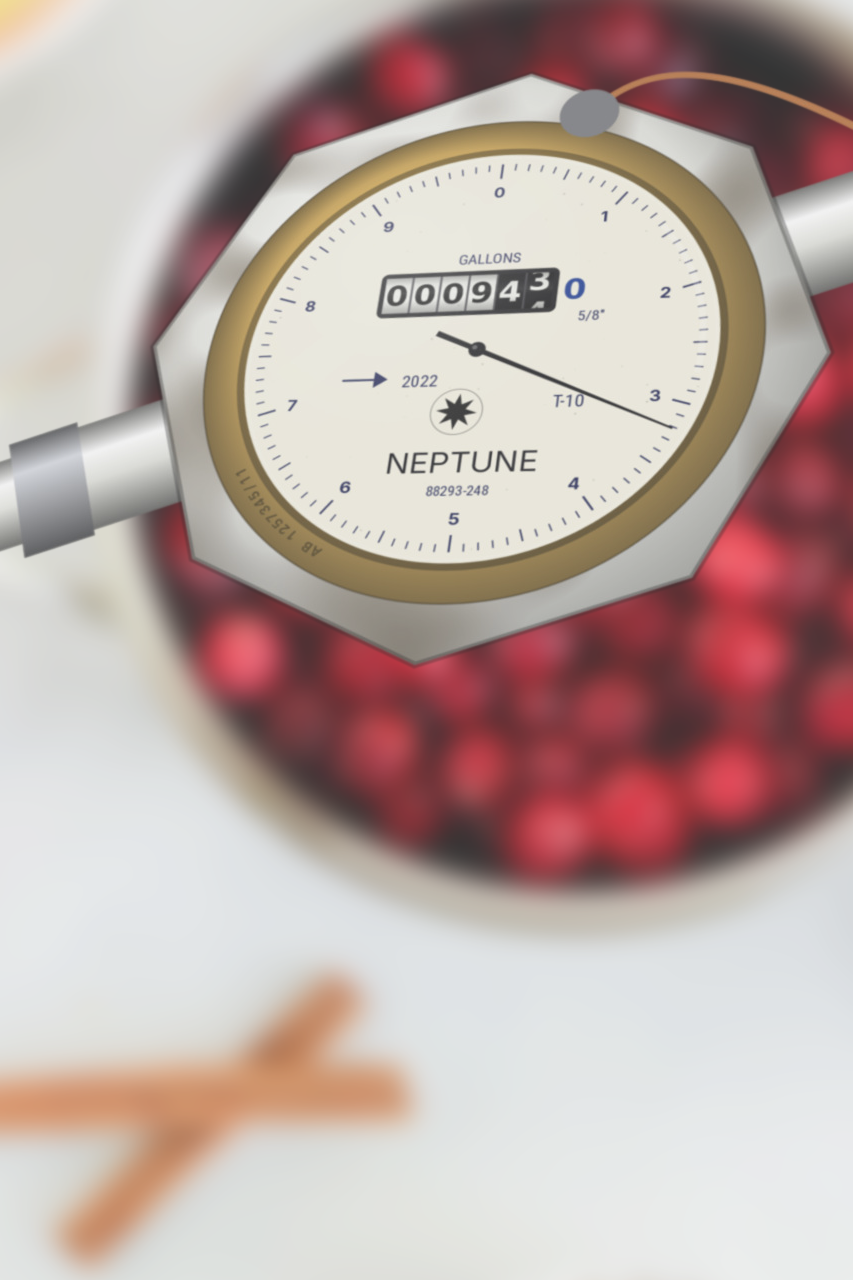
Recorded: 9433.2,gal
